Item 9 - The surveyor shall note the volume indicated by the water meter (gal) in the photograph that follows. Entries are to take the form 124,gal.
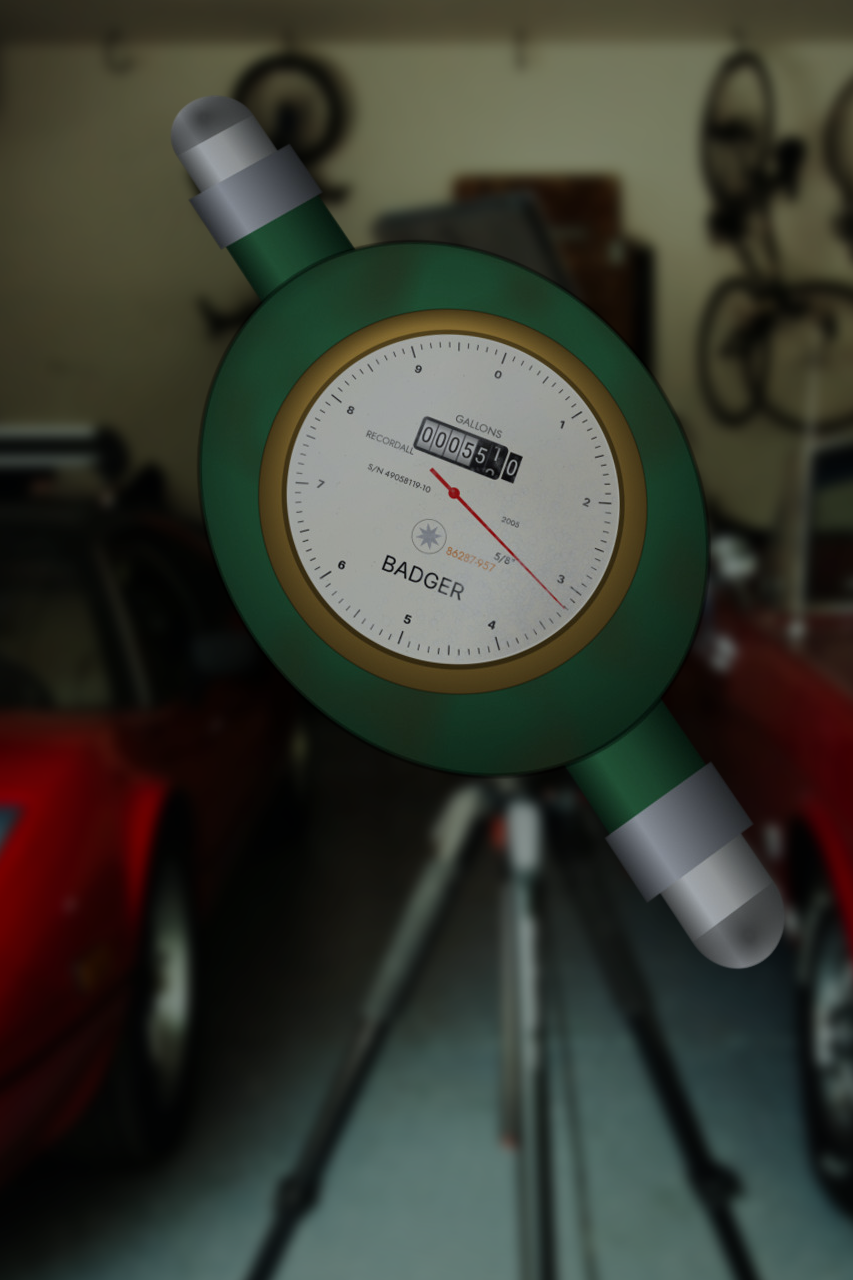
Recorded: 5513.2,gal
